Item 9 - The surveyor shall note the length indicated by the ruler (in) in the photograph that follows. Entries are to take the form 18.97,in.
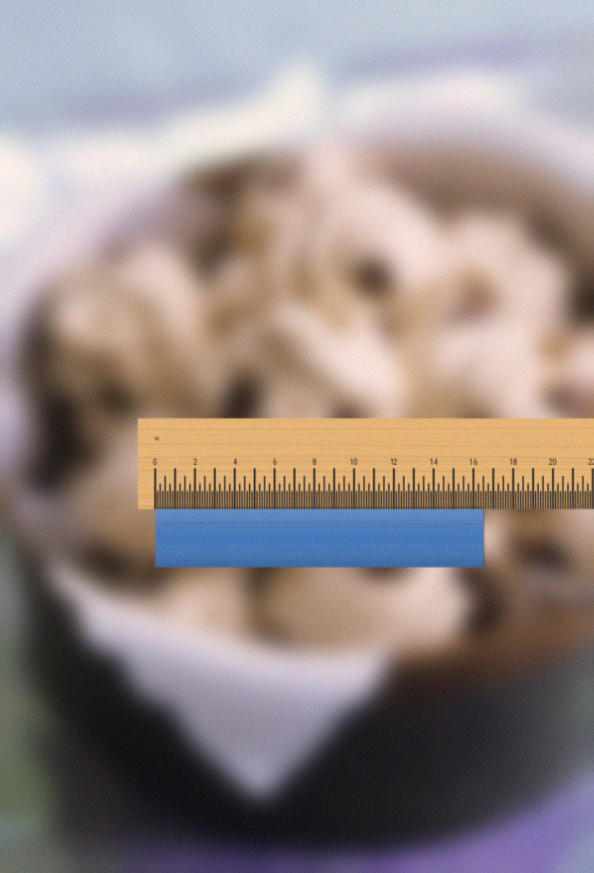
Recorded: 16.5,in
